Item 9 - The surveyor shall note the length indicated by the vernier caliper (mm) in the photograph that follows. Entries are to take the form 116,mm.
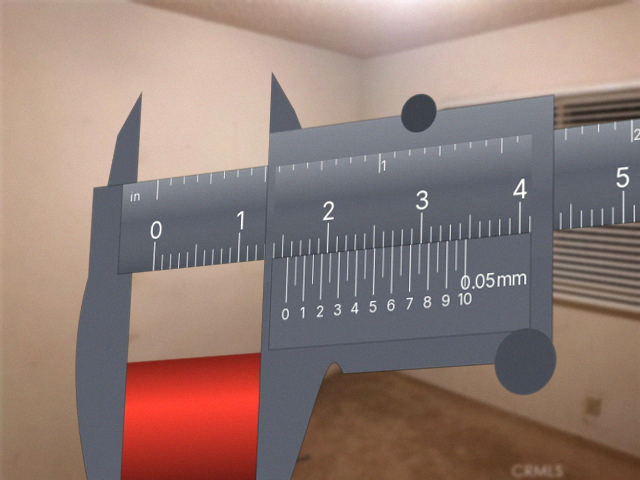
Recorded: 15.6,mm
